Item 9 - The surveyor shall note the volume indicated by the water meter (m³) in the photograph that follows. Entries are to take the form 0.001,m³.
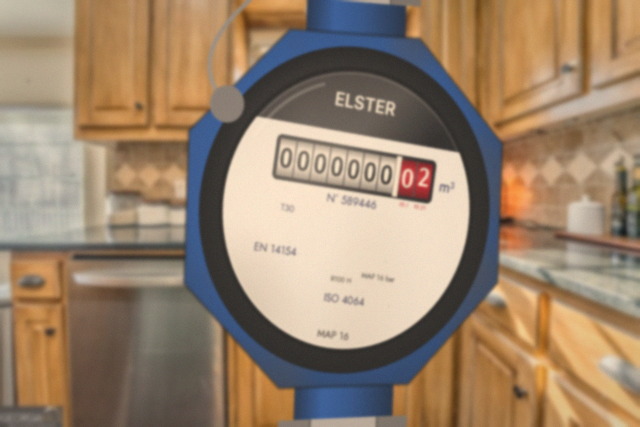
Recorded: 0.02,m³
